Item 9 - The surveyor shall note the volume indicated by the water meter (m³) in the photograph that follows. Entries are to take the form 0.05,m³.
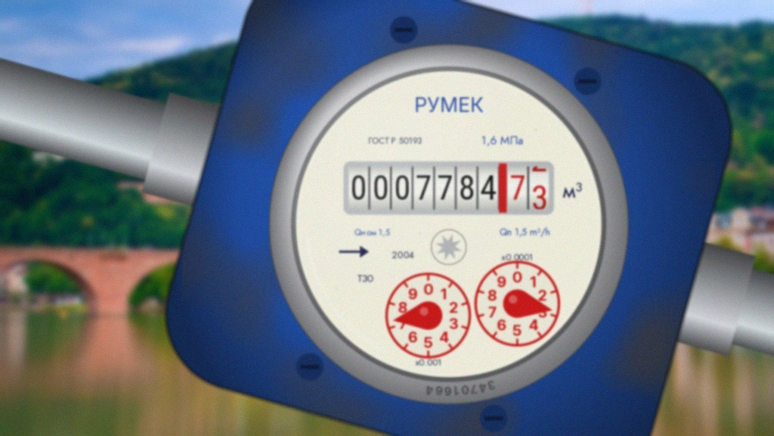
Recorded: 7784.7272,m³
